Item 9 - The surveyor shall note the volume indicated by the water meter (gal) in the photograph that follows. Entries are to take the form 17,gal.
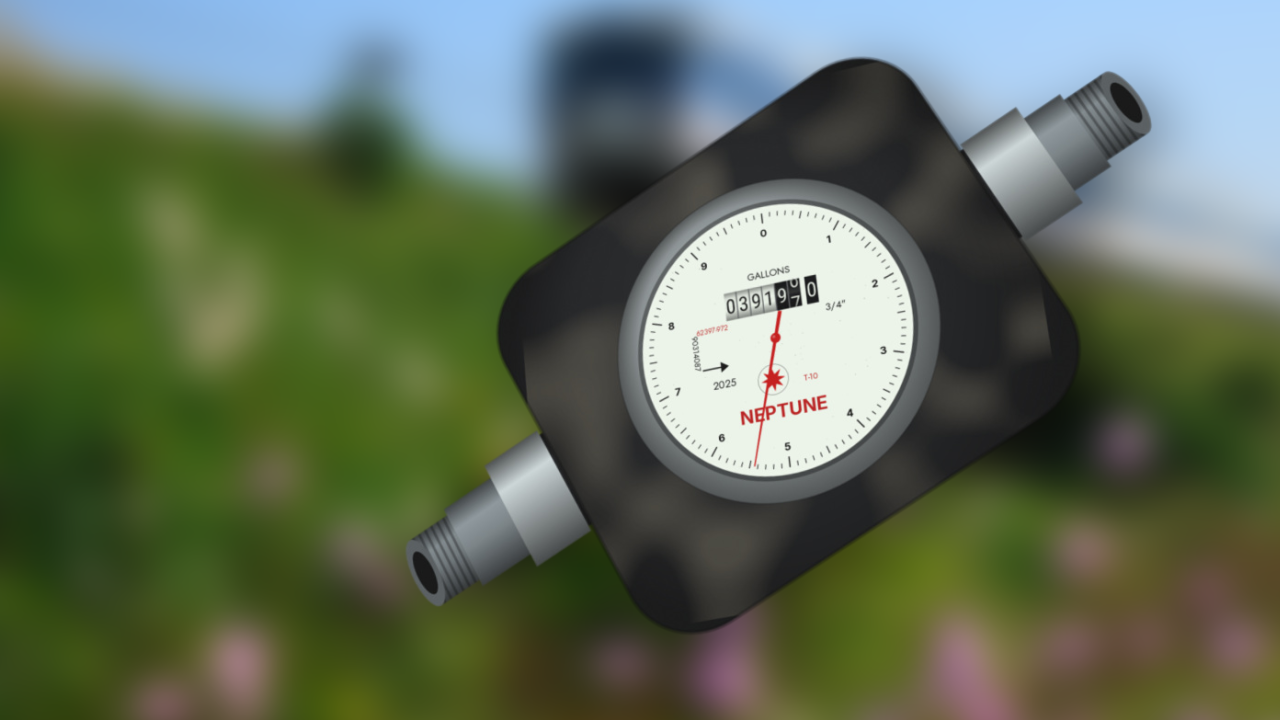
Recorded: 391965.4,gal
